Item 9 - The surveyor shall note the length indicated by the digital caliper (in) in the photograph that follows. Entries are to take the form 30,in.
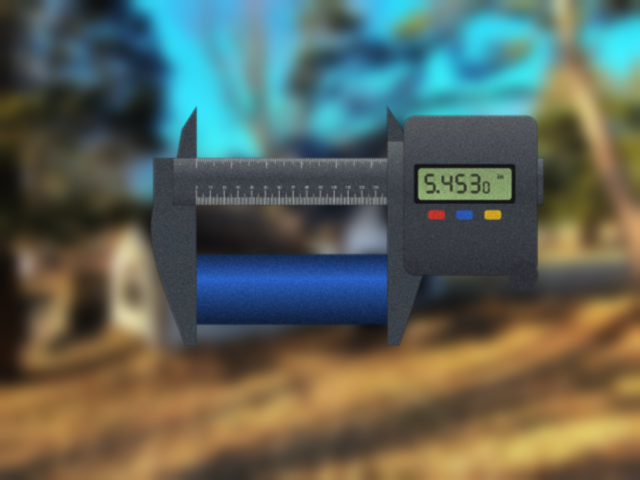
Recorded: 5.4530,in
